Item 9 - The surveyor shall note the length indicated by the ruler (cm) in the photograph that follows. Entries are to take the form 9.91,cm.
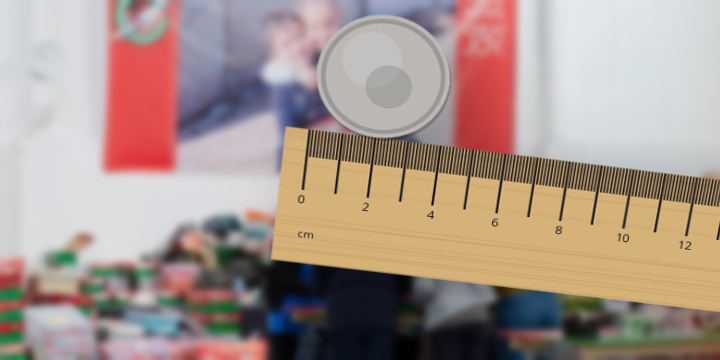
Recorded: 4,cm
